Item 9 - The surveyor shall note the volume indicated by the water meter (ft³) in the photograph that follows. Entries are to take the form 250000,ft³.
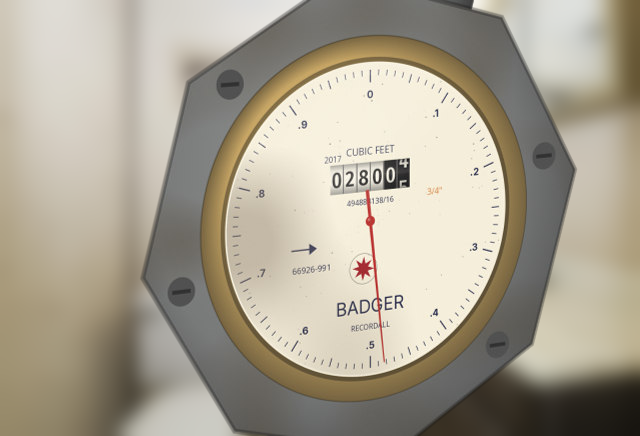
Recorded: 28004.48,ft³
